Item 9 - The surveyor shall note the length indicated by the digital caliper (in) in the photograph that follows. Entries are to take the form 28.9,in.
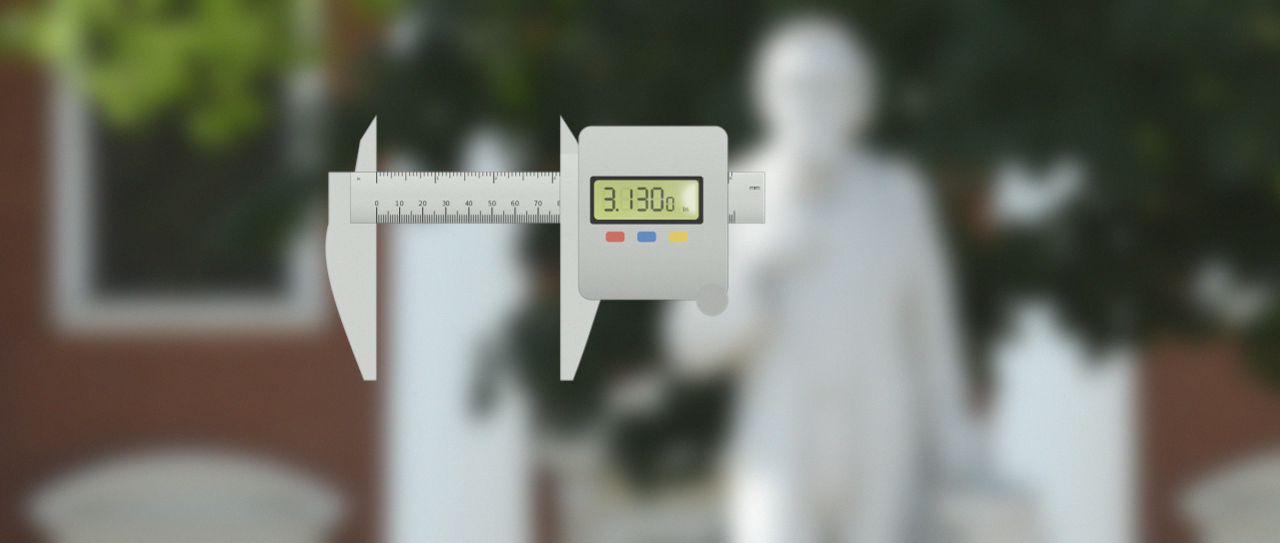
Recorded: 3.1300,in
